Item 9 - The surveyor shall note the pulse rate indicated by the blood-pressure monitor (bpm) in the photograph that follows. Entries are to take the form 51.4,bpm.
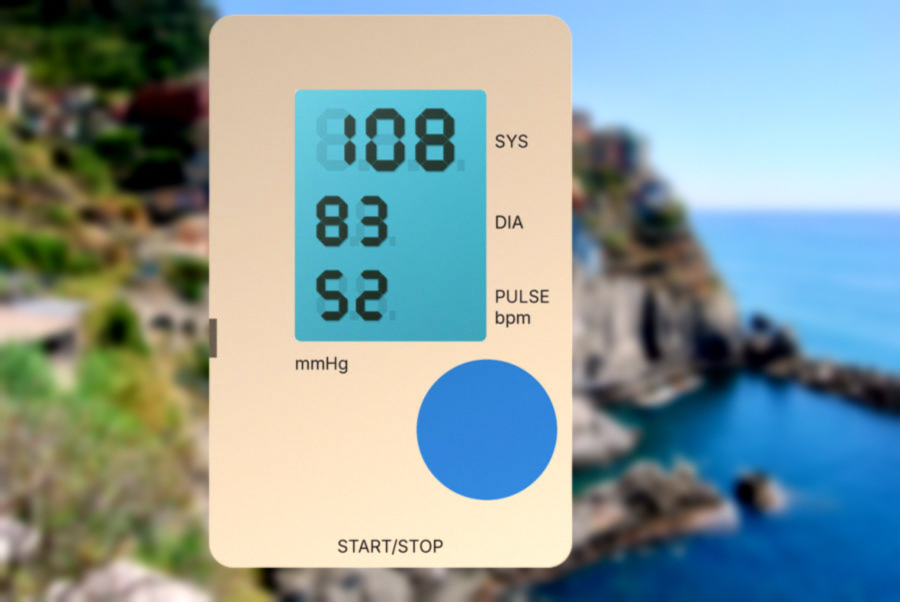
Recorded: 52,bpm
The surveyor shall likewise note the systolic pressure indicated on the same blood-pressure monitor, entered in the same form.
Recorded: 108,mmHg
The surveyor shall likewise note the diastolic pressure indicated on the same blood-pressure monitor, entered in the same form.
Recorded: 83,mmHg
